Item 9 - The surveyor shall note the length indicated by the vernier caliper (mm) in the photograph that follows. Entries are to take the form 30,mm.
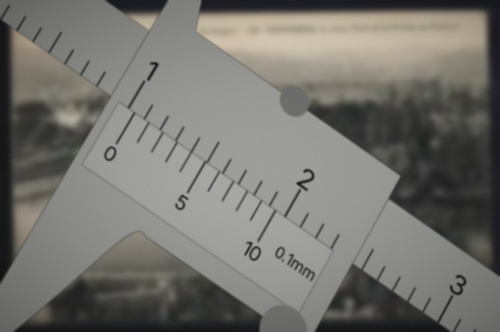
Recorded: 10.4,mm
